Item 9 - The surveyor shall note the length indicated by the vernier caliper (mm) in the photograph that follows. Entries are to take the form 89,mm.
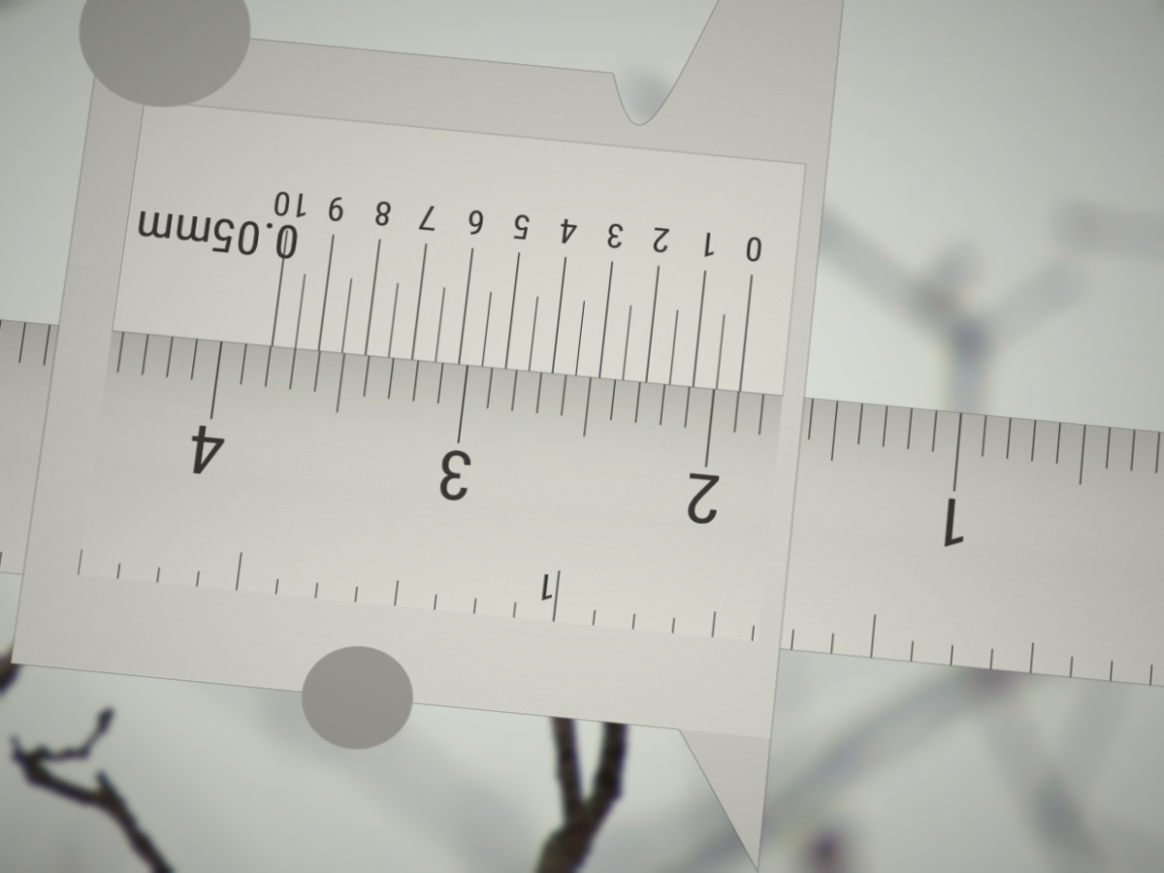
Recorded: 18.95,mm
